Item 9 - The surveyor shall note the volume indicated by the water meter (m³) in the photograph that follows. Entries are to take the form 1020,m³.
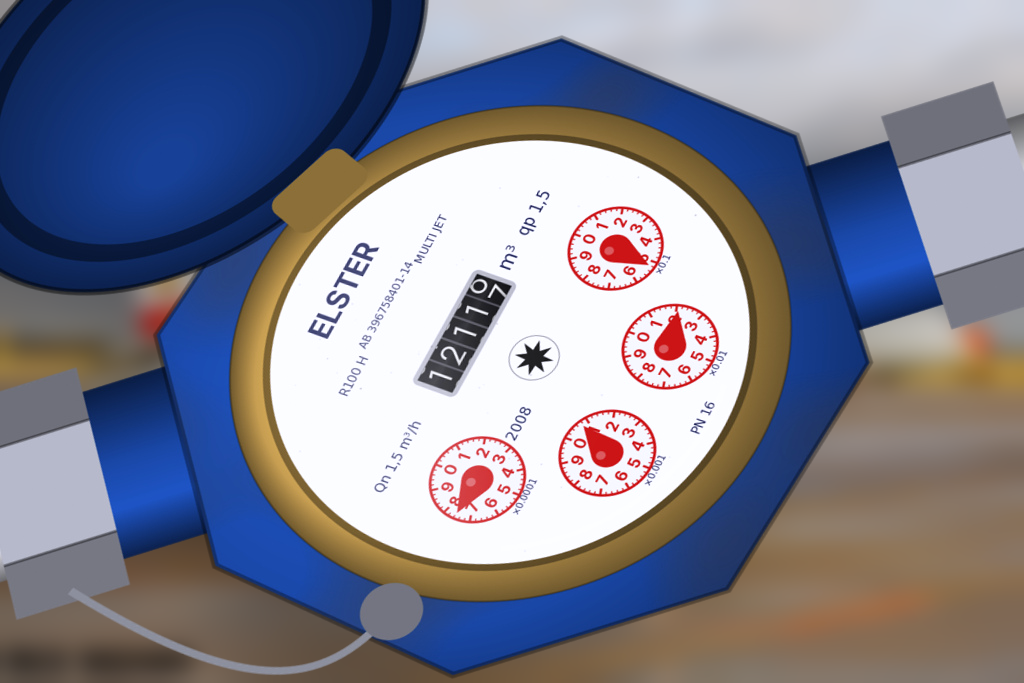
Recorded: 12116.5207,m³
